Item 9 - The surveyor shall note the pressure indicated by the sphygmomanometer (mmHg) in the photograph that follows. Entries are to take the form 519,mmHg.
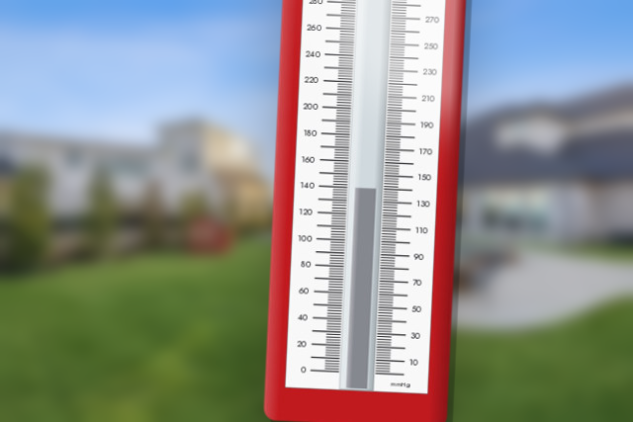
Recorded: 140,mmHg
